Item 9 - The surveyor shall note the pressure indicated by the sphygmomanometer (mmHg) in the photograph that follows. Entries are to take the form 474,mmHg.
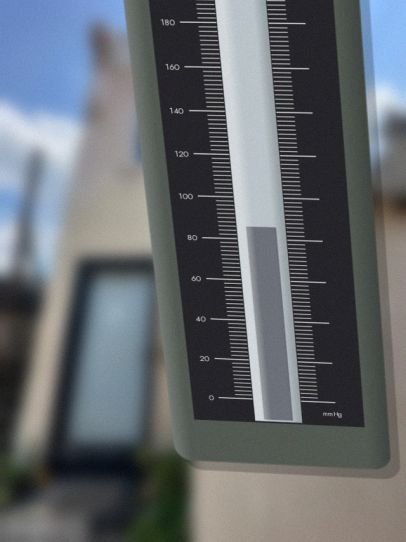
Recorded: 86,mmHg
